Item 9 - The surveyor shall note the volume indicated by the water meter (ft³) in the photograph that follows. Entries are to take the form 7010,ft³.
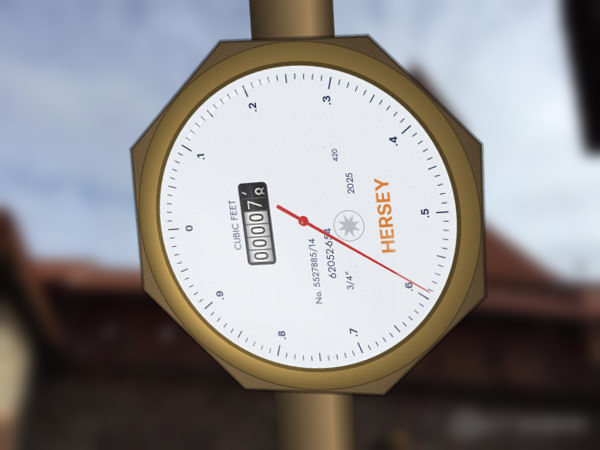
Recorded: 77.59,ft³
